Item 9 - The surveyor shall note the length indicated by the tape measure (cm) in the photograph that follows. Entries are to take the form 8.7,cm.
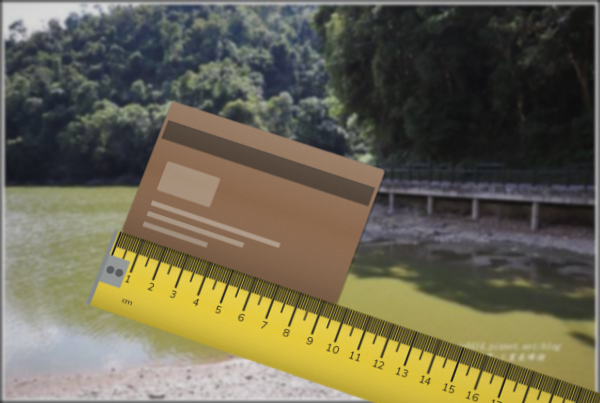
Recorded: 9.5,cm
